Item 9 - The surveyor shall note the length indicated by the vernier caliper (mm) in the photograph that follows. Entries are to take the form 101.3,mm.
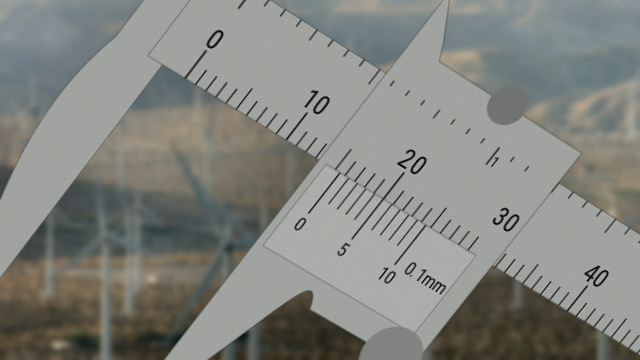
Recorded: 15.5,mm
